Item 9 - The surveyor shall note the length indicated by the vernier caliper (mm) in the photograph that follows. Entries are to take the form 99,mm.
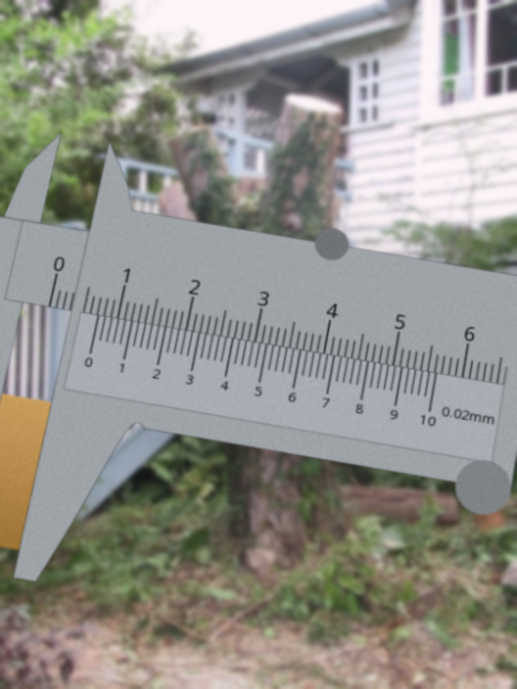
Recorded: 7.2,mm
